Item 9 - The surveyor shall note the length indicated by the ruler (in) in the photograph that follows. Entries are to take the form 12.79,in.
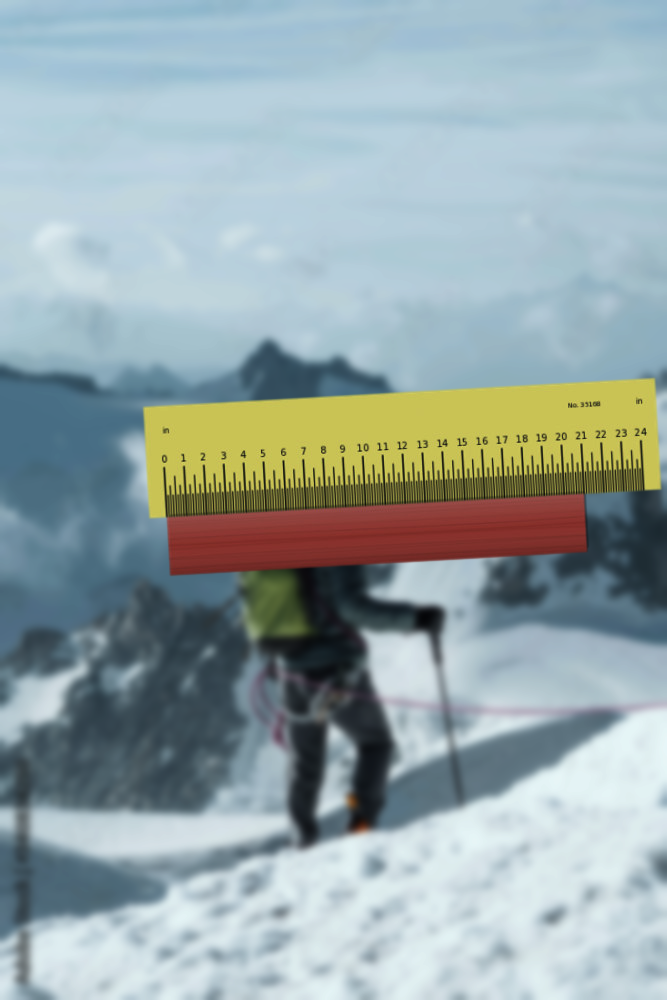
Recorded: 21,in
